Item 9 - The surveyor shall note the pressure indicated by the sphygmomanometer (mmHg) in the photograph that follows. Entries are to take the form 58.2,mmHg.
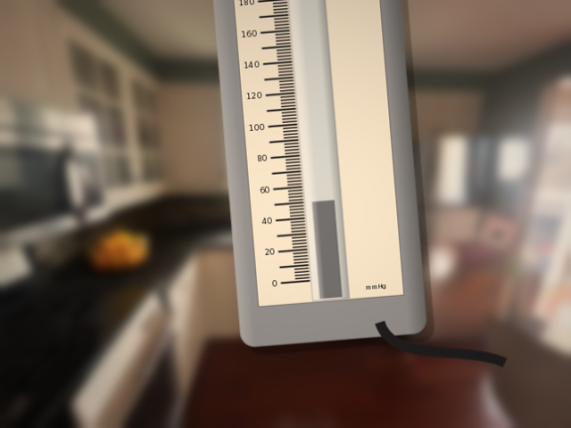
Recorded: 50,mmHg
